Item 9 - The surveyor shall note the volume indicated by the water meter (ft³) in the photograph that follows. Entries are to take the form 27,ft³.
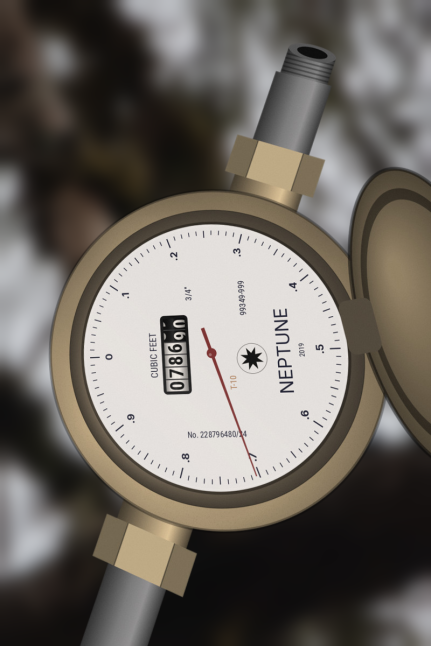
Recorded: 78689.70,ft³
